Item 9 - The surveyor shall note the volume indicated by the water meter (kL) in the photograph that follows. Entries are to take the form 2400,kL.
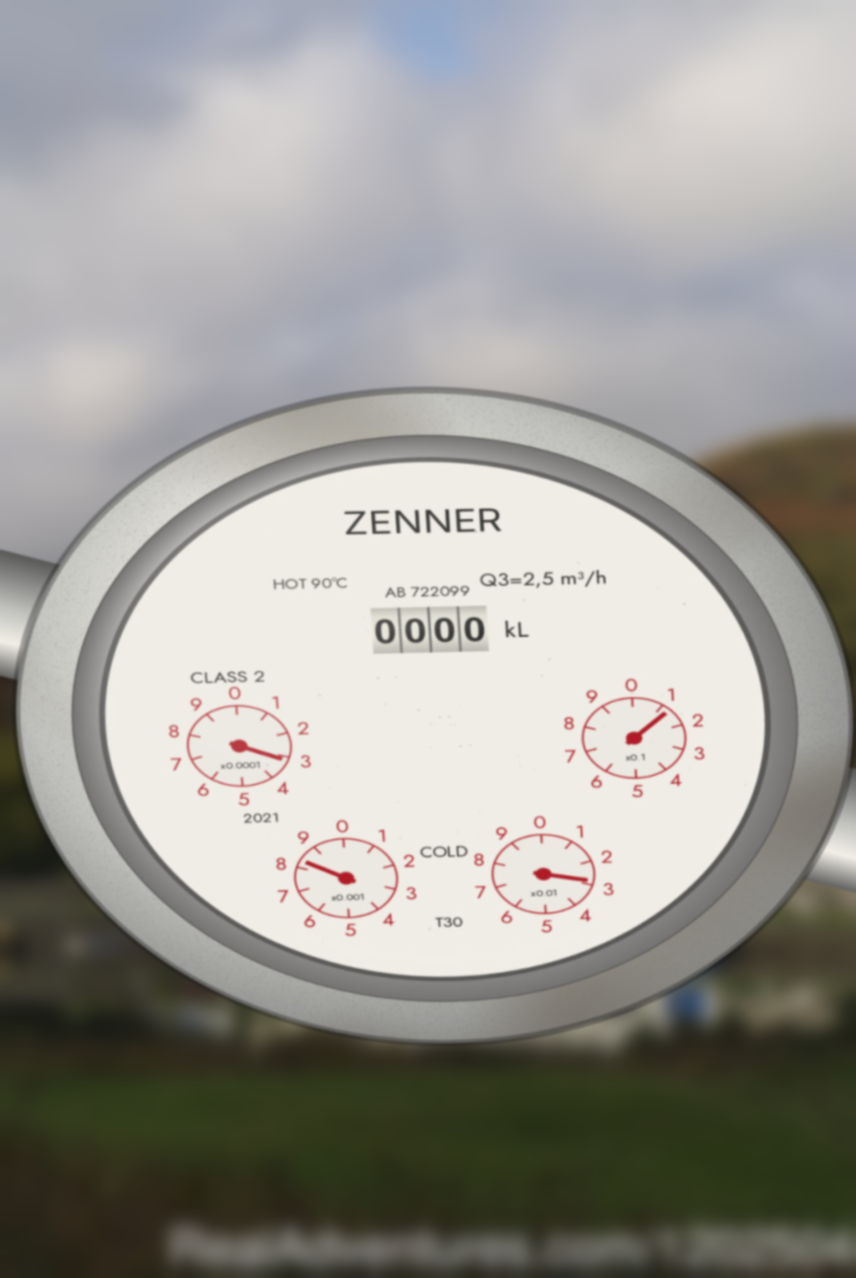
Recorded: 0.1283,kL
